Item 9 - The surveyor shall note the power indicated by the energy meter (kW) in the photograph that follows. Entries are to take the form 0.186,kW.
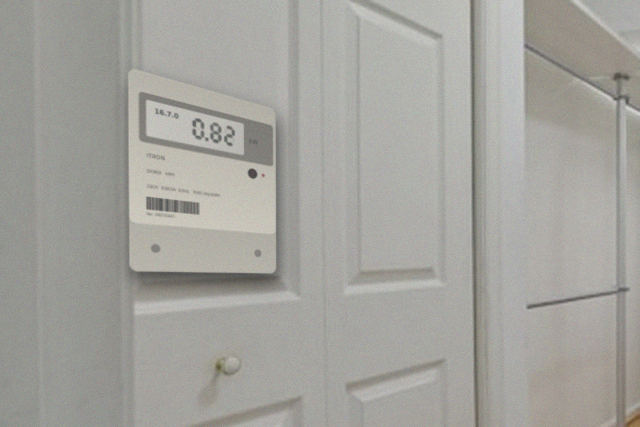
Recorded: 0.82,kW
